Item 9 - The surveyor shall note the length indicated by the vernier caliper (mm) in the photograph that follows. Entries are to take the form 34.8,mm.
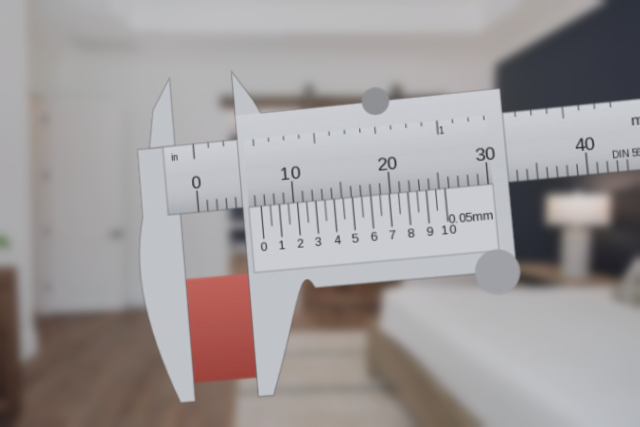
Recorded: 6.6,mm
